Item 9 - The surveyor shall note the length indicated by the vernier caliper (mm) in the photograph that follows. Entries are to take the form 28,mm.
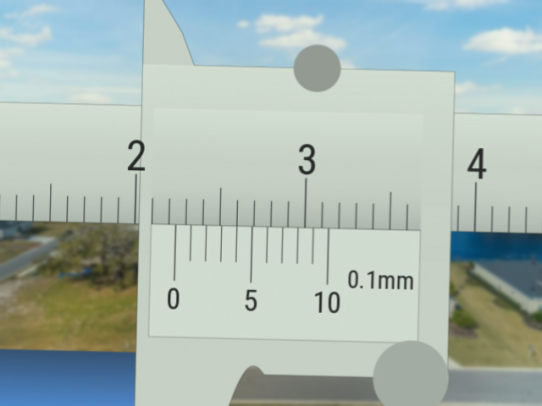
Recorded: 22.4,mm
